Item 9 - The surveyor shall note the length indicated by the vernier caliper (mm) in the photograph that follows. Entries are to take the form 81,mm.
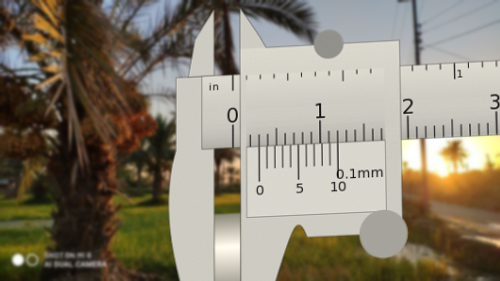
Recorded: 3.0,mm
